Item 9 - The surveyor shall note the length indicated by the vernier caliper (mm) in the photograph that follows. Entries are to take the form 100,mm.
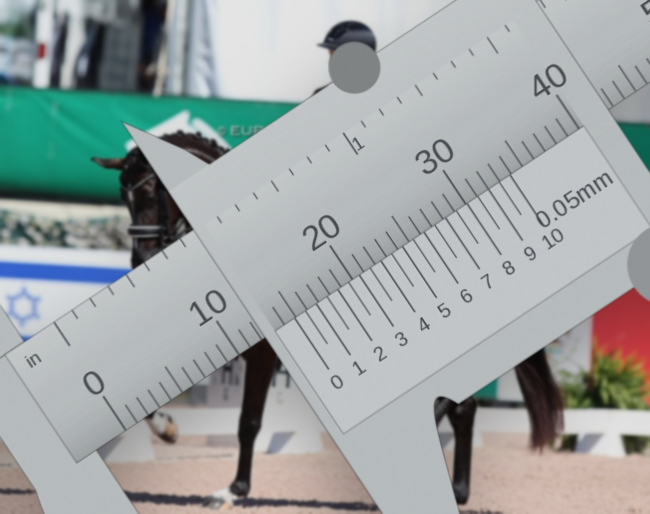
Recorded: 14.9,mm
